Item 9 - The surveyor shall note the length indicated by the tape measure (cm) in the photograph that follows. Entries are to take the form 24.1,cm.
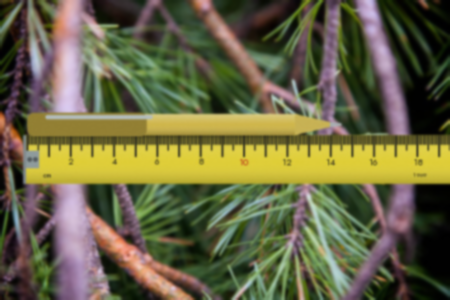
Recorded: 14.5,cm
